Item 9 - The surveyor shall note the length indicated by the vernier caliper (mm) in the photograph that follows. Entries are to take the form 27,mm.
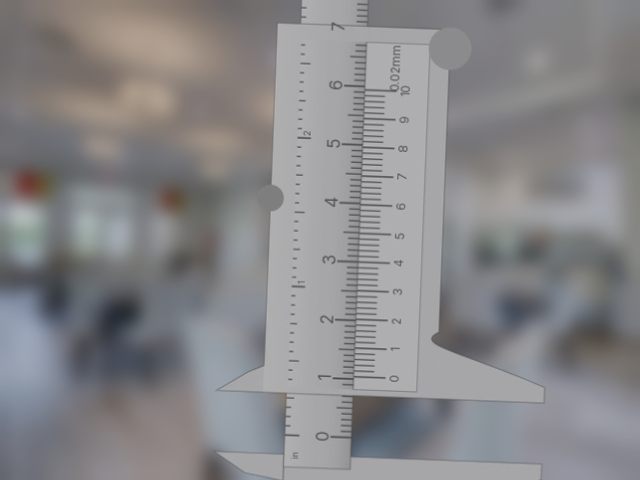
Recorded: 10.4,mm
